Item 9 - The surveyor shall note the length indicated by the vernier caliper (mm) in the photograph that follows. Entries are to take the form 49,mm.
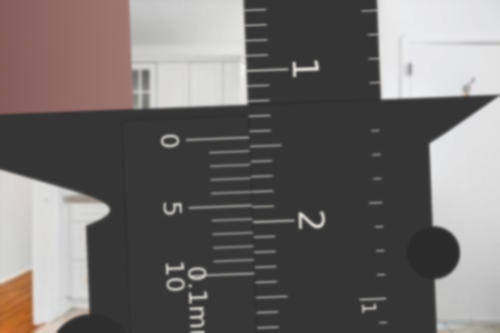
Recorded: 14.4,mm
